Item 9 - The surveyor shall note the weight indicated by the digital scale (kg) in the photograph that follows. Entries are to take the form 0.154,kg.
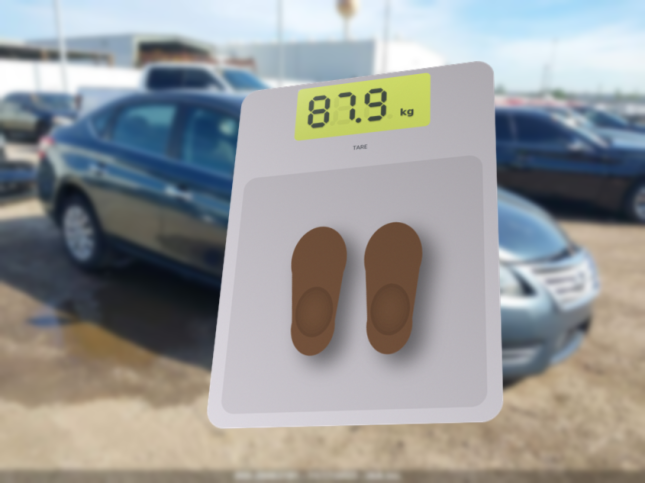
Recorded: 87.9,kg
